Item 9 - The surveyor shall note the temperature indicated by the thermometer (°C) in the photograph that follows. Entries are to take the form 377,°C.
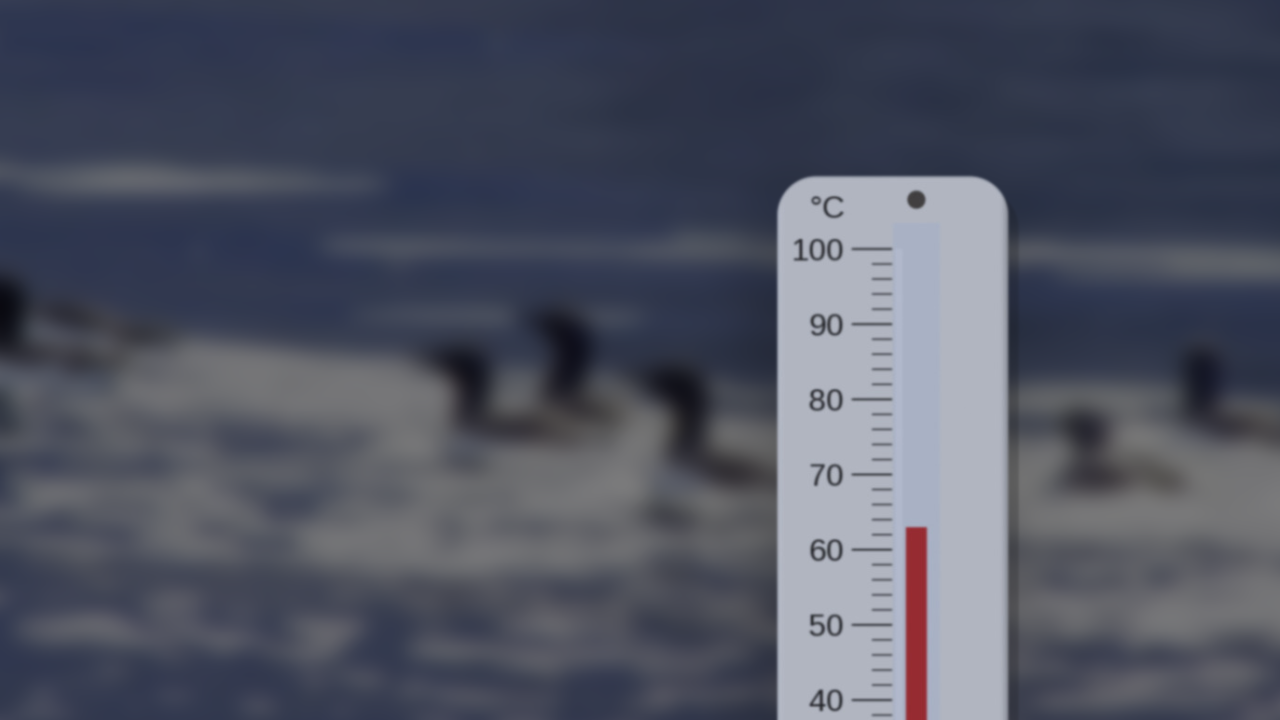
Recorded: 63,°C
